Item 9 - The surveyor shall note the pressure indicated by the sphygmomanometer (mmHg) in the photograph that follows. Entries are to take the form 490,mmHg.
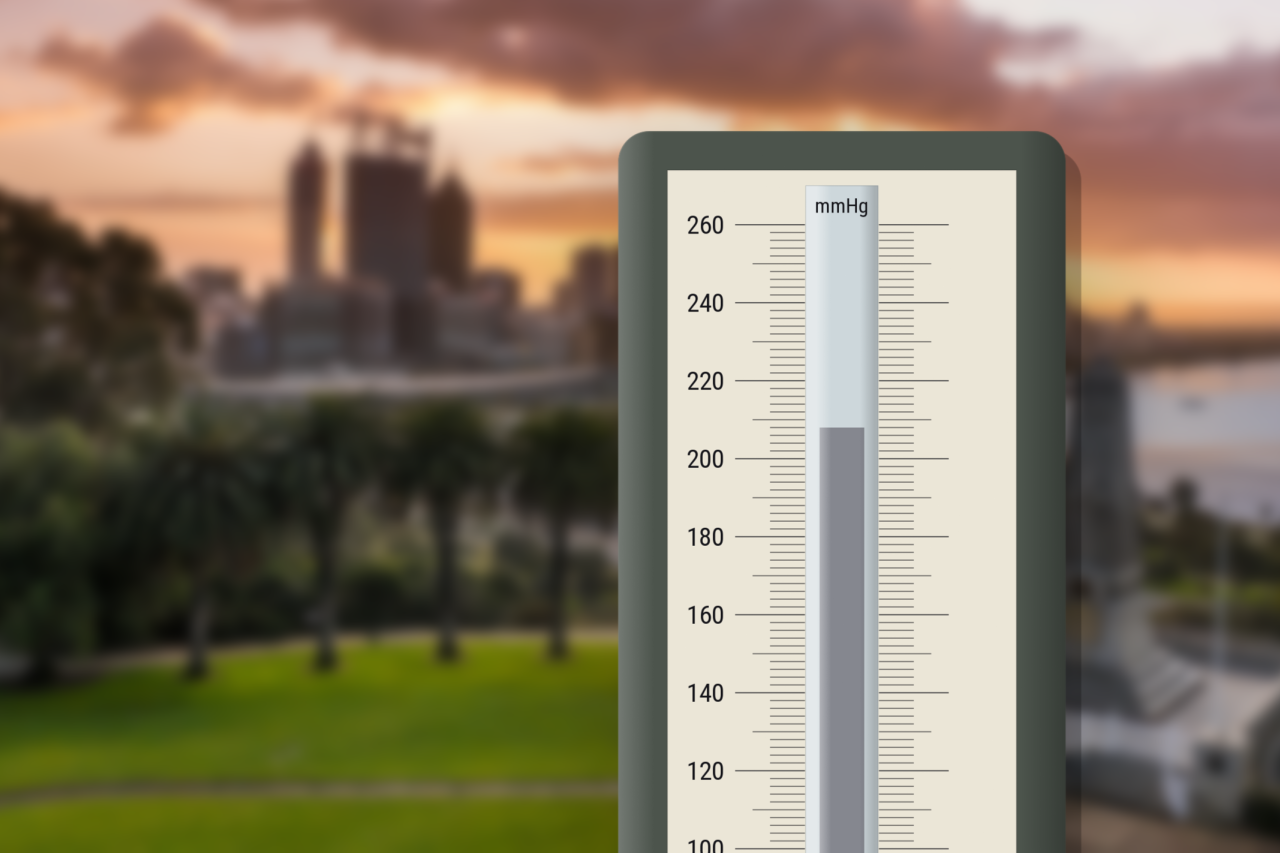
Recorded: 208,mmHg
